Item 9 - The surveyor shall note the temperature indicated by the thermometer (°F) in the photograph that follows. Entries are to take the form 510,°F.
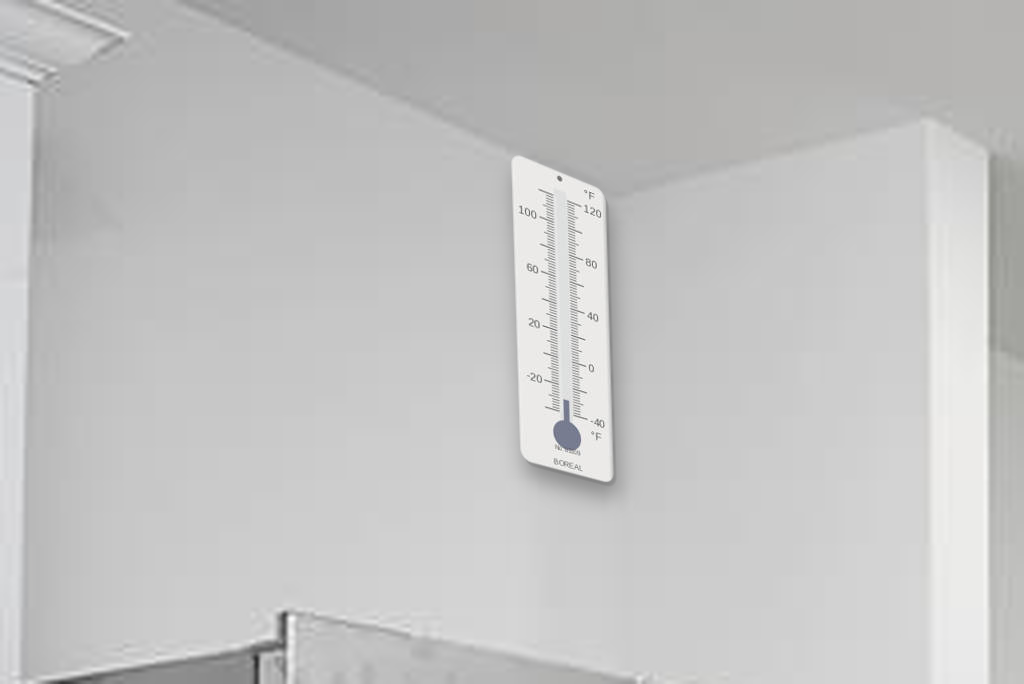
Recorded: -30,°F
